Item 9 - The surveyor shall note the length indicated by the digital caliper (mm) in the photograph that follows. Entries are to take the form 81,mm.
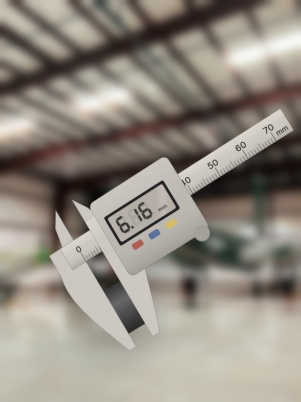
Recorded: 6.16,mm
